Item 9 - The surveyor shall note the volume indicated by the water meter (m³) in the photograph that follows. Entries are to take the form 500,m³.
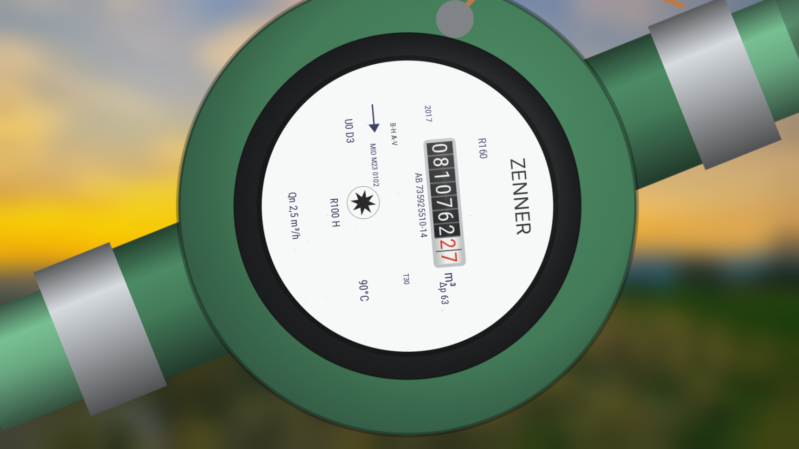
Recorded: 810762.27,m³
